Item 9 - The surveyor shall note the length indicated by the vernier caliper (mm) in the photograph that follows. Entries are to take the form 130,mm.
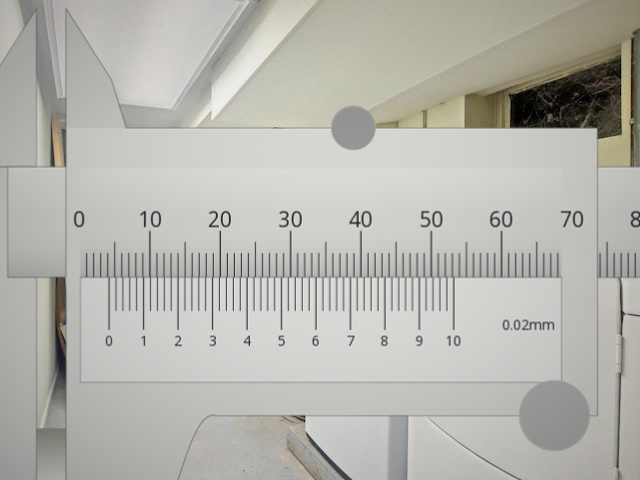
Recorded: 4.2,mm
